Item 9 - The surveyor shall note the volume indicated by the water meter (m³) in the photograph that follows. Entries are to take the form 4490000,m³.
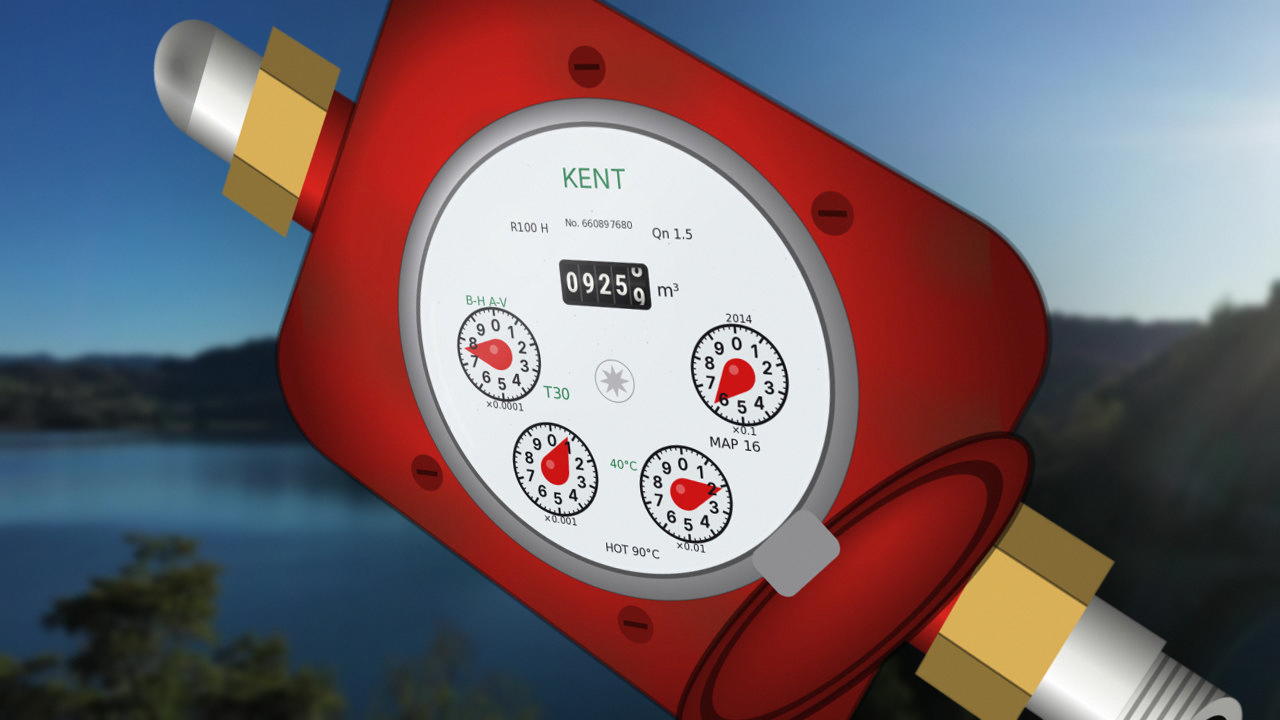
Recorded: 9258.6207,m³
